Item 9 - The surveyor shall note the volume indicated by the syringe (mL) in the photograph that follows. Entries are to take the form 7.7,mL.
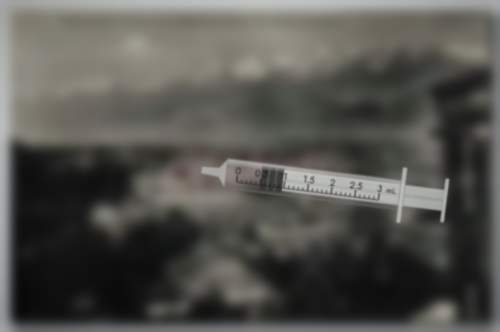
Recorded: 0.5,mL
